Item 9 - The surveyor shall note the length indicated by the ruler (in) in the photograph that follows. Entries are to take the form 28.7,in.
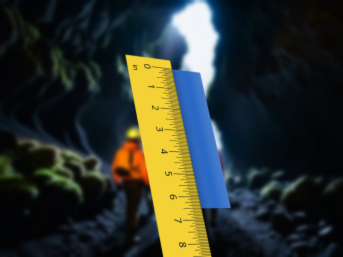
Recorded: 6.5,in
